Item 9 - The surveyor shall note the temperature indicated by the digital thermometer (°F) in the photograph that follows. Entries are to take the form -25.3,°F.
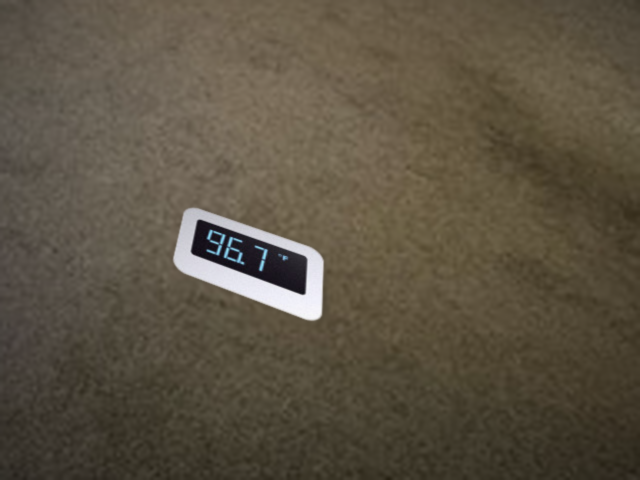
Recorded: 96.7,°F
